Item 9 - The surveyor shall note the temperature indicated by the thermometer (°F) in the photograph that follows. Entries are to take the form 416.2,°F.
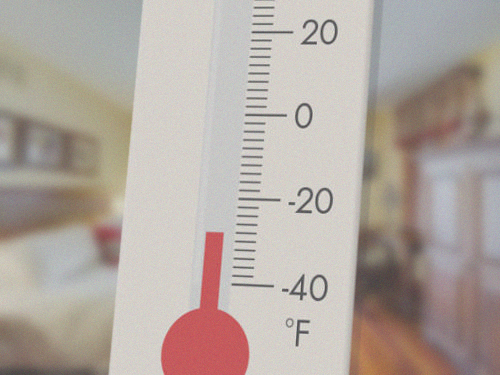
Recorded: -28,°F
